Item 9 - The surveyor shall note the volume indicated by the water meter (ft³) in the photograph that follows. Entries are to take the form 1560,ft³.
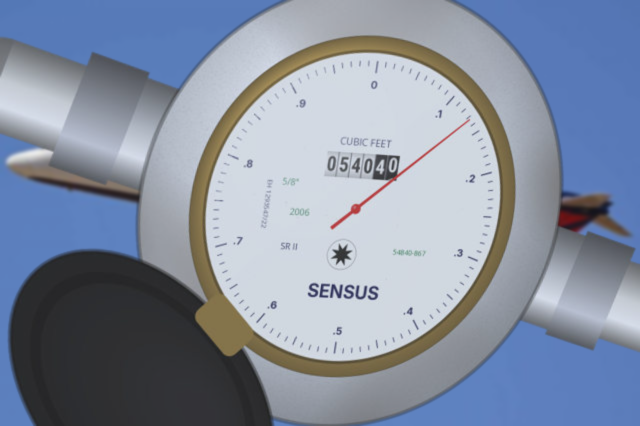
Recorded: 54040.13,ft³
